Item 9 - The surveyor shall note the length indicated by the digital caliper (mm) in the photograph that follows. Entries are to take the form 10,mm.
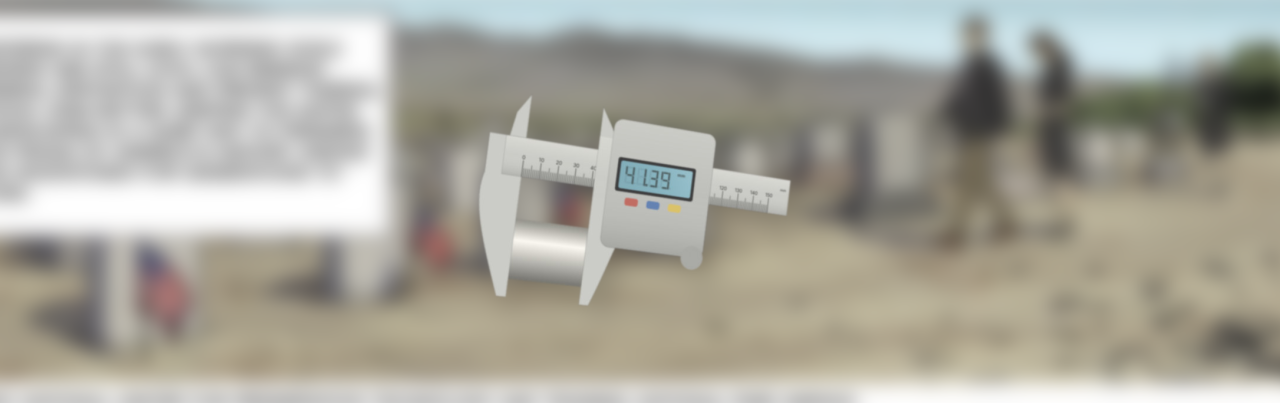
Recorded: 41.39,mm
